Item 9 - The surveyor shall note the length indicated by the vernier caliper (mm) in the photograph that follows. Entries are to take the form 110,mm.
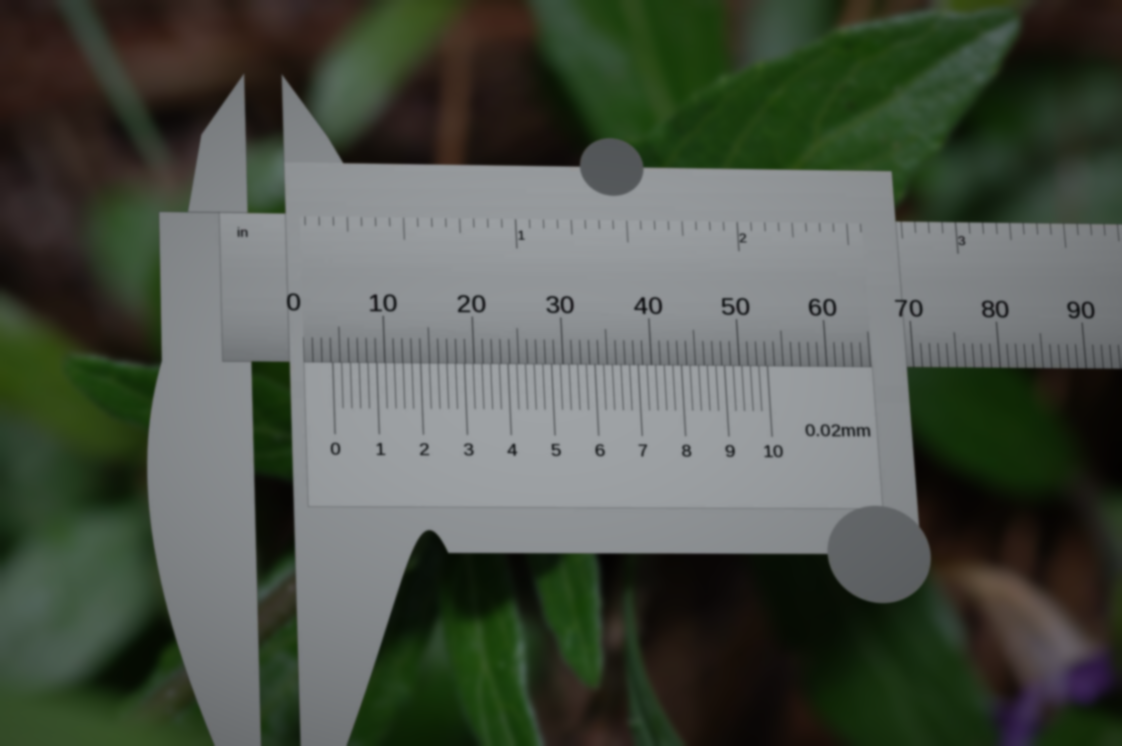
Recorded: 4.2,mm
